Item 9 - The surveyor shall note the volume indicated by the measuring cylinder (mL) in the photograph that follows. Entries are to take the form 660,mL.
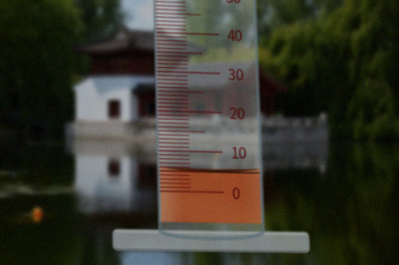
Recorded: 5,mL
